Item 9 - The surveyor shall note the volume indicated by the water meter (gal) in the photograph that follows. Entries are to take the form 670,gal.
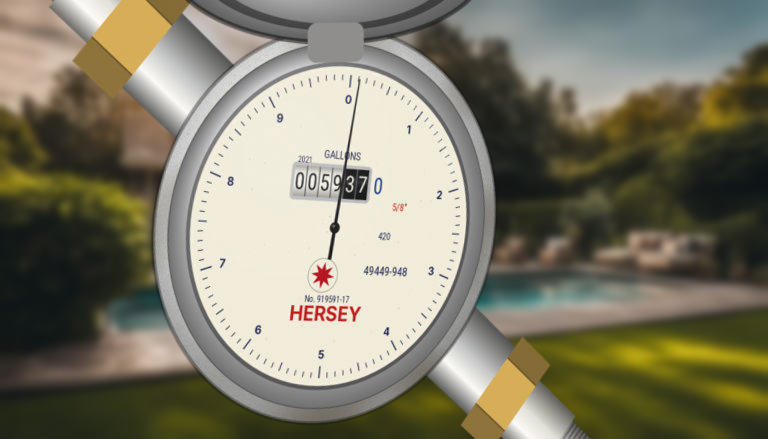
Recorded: 59370.1,gal
